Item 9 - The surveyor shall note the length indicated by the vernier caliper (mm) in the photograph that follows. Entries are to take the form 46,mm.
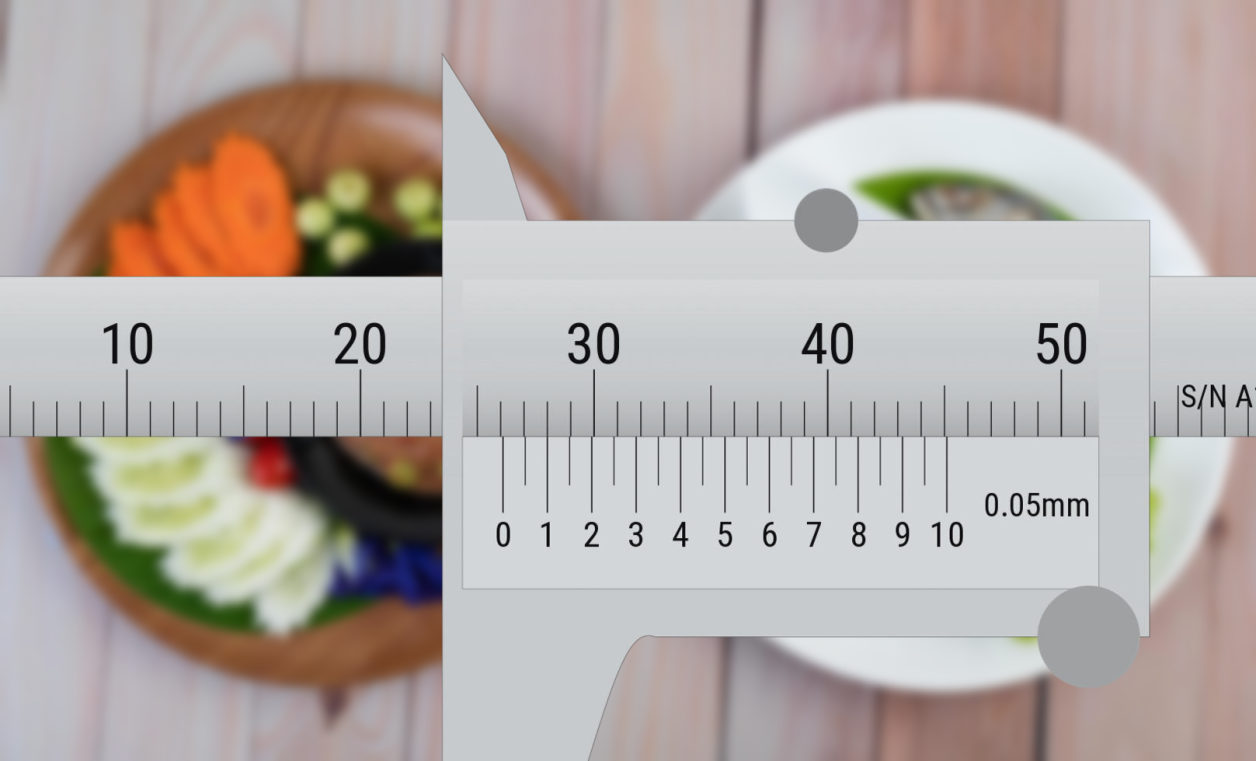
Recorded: 26.10,mm
